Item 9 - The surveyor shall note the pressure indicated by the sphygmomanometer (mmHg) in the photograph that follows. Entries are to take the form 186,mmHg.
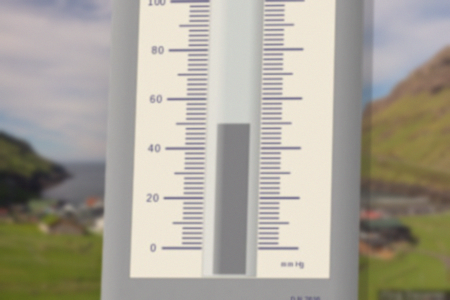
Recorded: 50,mmHg
